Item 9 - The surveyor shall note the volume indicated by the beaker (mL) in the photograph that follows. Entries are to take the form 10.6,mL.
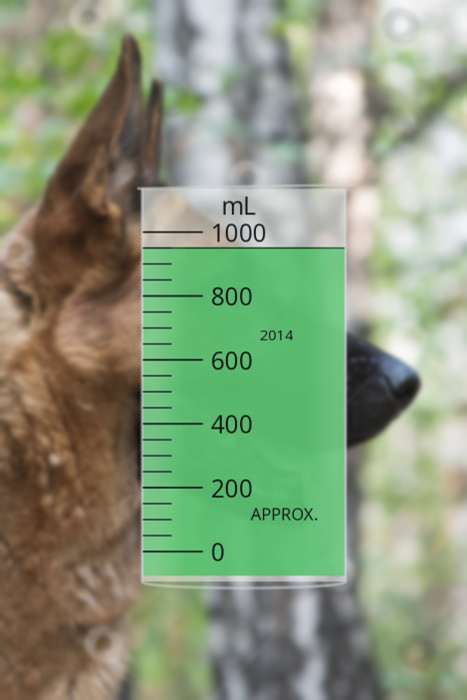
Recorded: 950,mL
